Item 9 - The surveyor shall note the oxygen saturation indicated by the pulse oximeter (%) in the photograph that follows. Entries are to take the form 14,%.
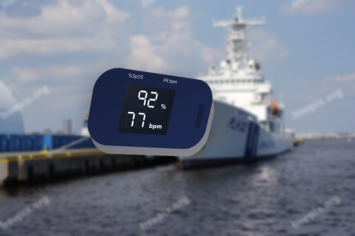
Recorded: 92,%
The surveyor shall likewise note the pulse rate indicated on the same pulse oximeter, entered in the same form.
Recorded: 77,bpm
